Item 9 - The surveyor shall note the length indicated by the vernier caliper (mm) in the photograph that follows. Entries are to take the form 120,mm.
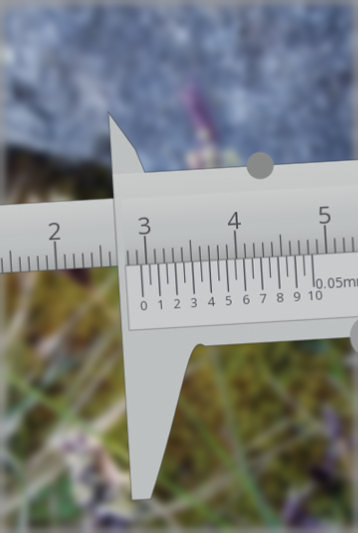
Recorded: 29.4,mm
